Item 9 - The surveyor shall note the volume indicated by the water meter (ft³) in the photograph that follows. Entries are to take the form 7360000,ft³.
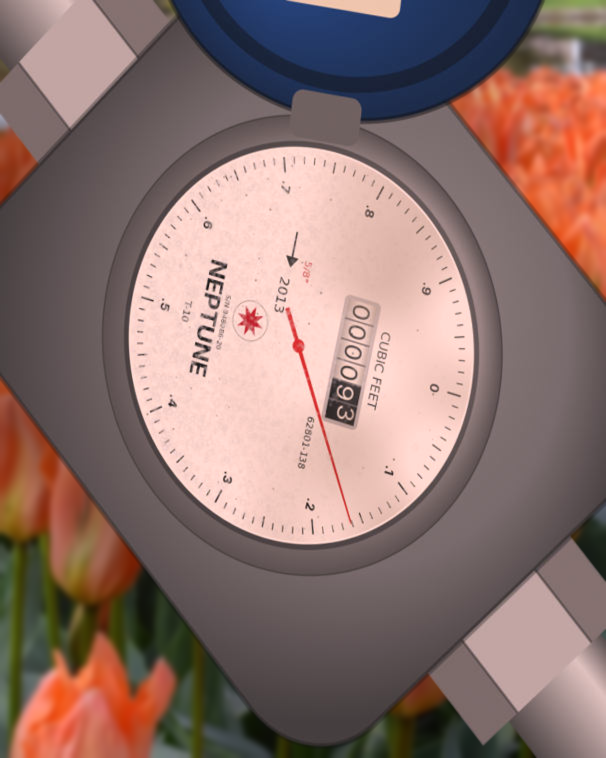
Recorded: 93.16,ft³
